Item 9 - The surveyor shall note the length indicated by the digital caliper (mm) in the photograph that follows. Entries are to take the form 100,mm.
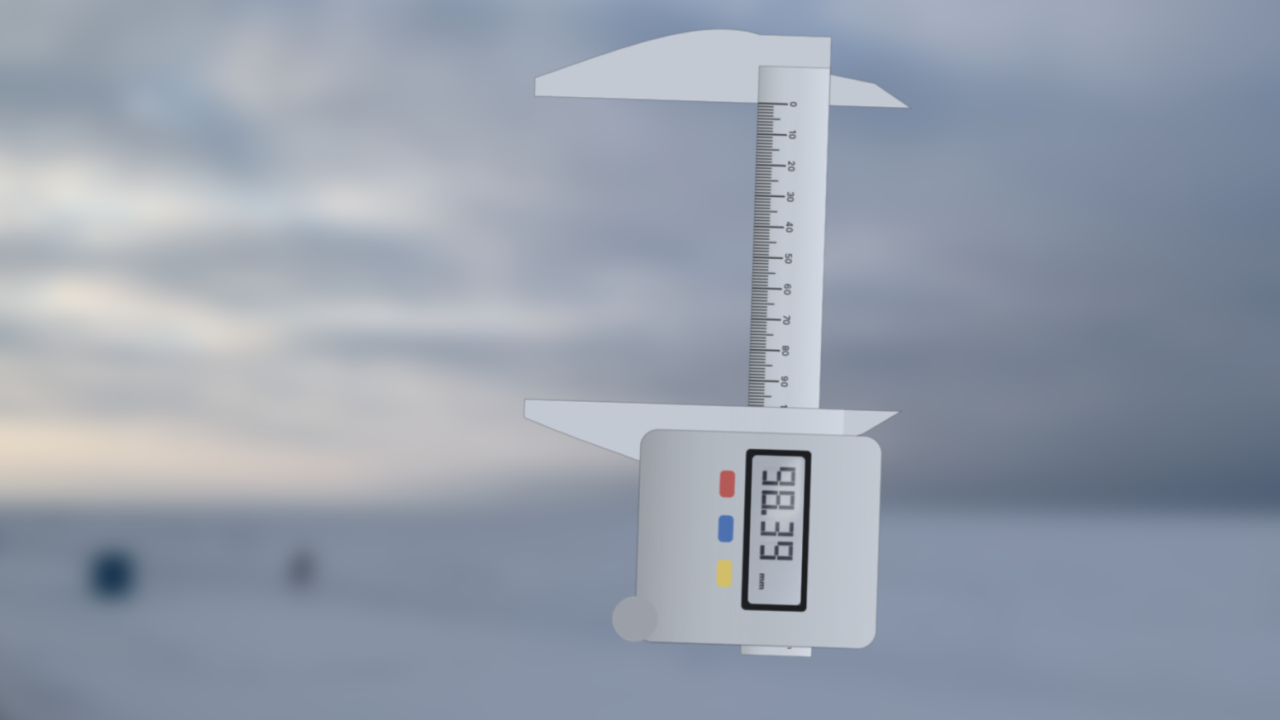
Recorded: 98.39,mm
